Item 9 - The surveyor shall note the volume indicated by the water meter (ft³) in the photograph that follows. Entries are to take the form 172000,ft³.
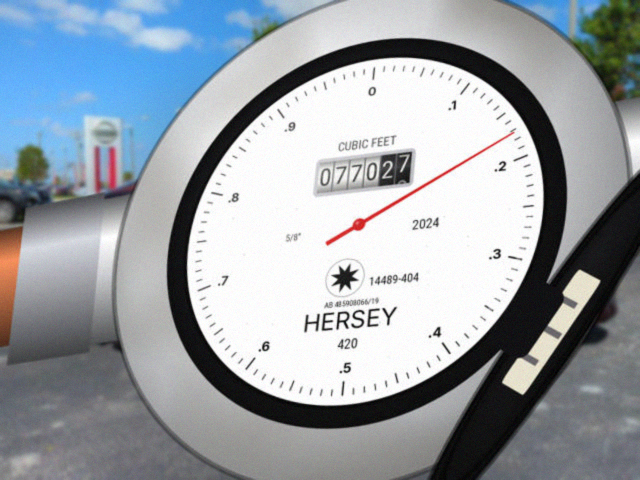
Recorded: 77027.17,ft³
